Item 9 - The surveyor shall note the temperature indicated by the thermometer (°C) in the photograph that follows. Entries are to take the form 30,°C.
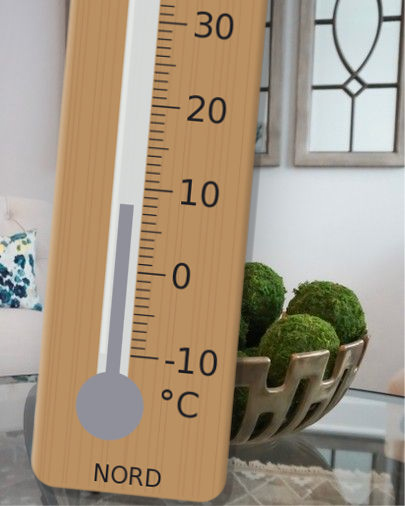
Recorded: 8,°C
